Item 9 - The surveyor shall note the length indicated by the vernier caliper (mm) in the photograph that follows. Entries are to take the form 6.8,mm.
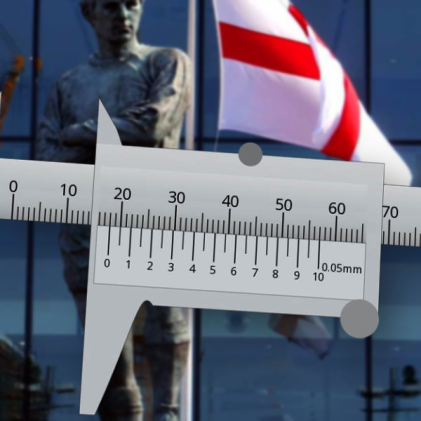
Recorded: 18.0,mm
